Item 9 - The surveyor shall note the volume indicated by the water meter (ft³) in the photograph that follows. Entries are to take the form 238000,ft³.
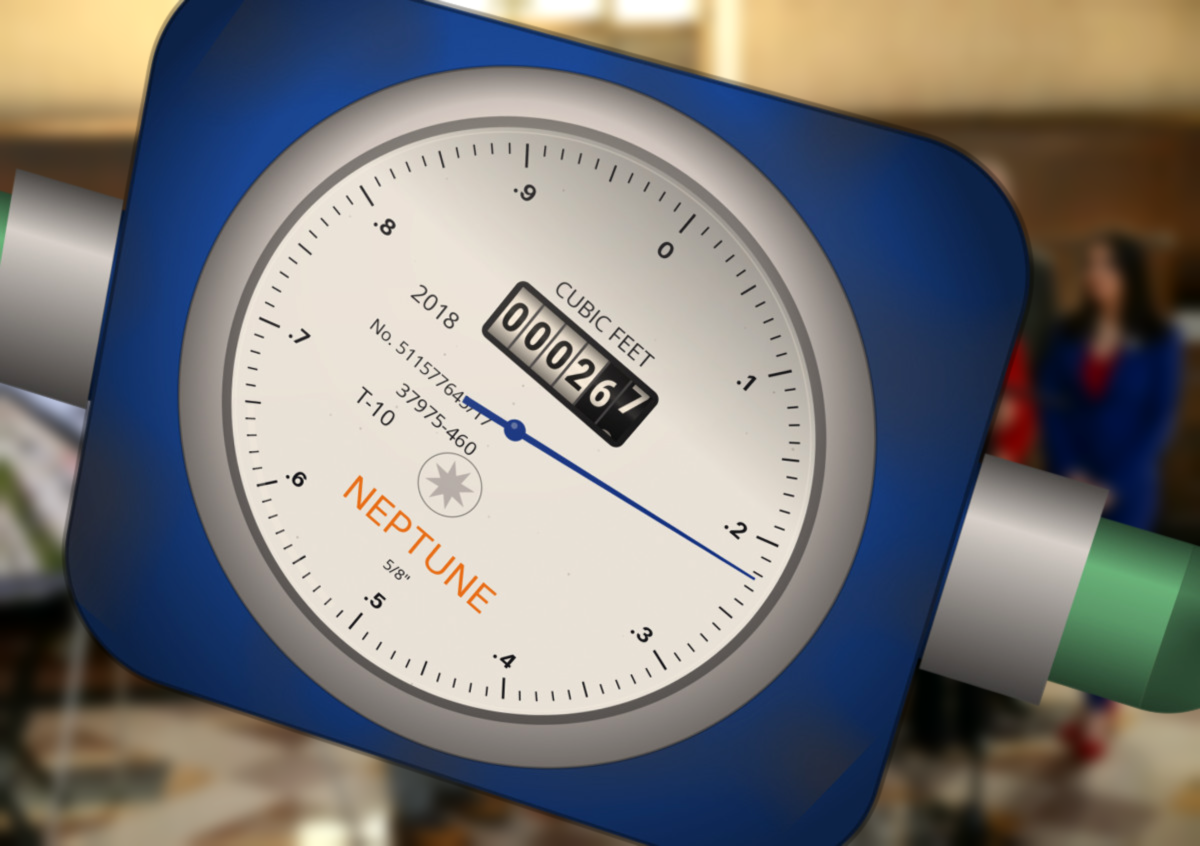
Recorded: 267.22,ft³
